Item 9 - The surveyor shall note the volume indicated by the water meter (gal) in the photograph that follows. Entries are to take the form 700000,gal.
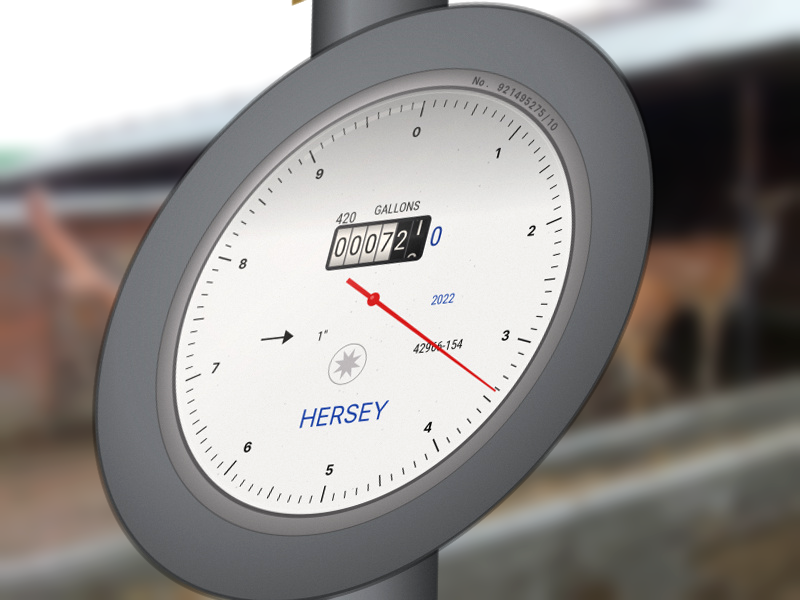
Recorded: 7213.4,gal
